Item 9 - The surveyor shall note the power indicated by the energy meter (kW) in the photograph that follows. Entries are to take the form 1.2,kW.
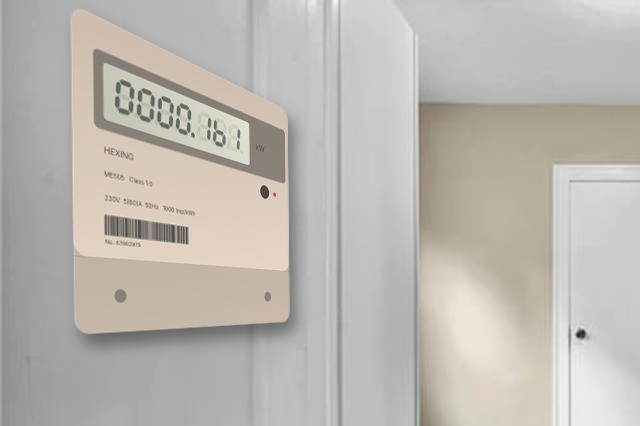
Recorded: 0.161,kW
